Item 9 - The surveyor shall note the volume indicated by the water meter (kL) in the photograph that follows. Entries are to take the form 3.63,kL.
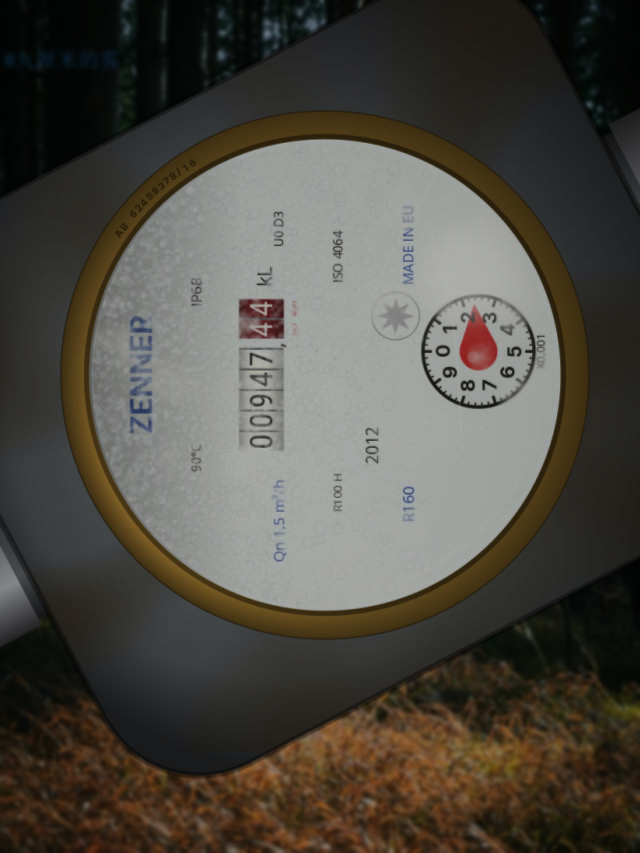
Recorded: 947.442,kL
